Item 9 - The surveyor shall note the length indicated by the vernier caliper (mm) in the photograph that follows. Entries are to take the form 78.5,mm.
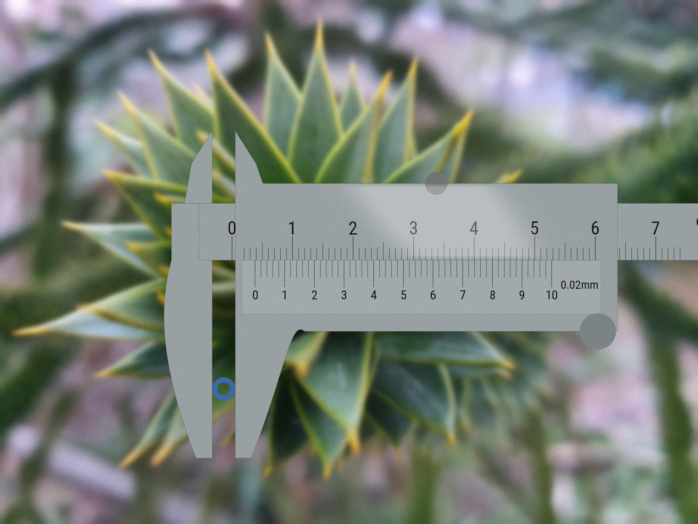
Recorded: 3.8,mm
